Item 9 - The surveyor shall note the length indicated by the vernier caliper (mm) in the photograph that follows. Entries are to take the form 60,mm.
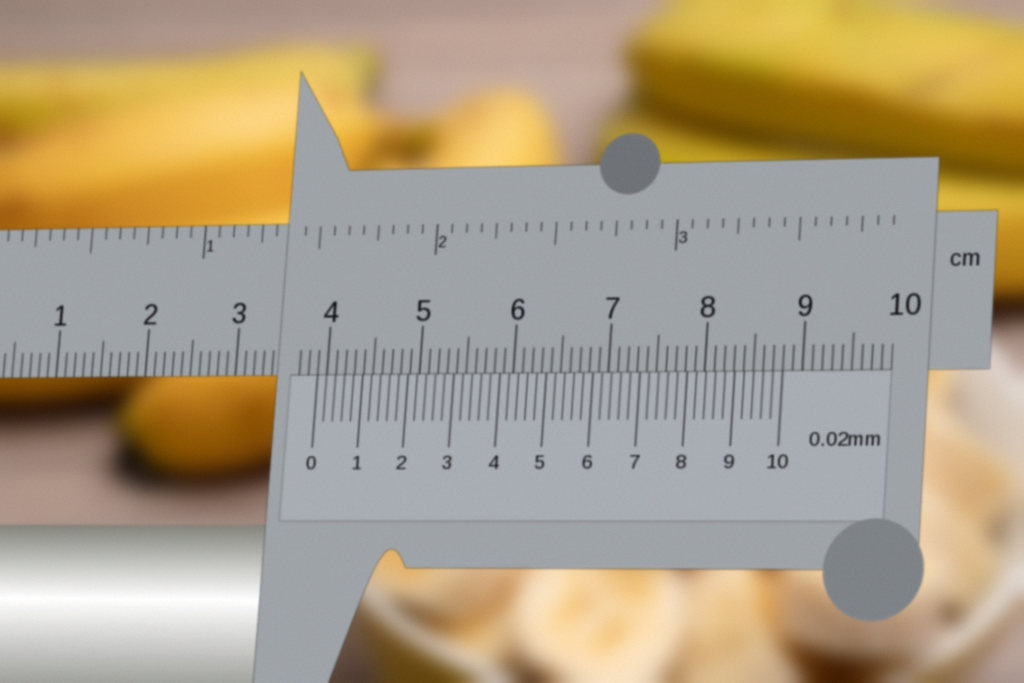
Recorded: 39.0,mm
